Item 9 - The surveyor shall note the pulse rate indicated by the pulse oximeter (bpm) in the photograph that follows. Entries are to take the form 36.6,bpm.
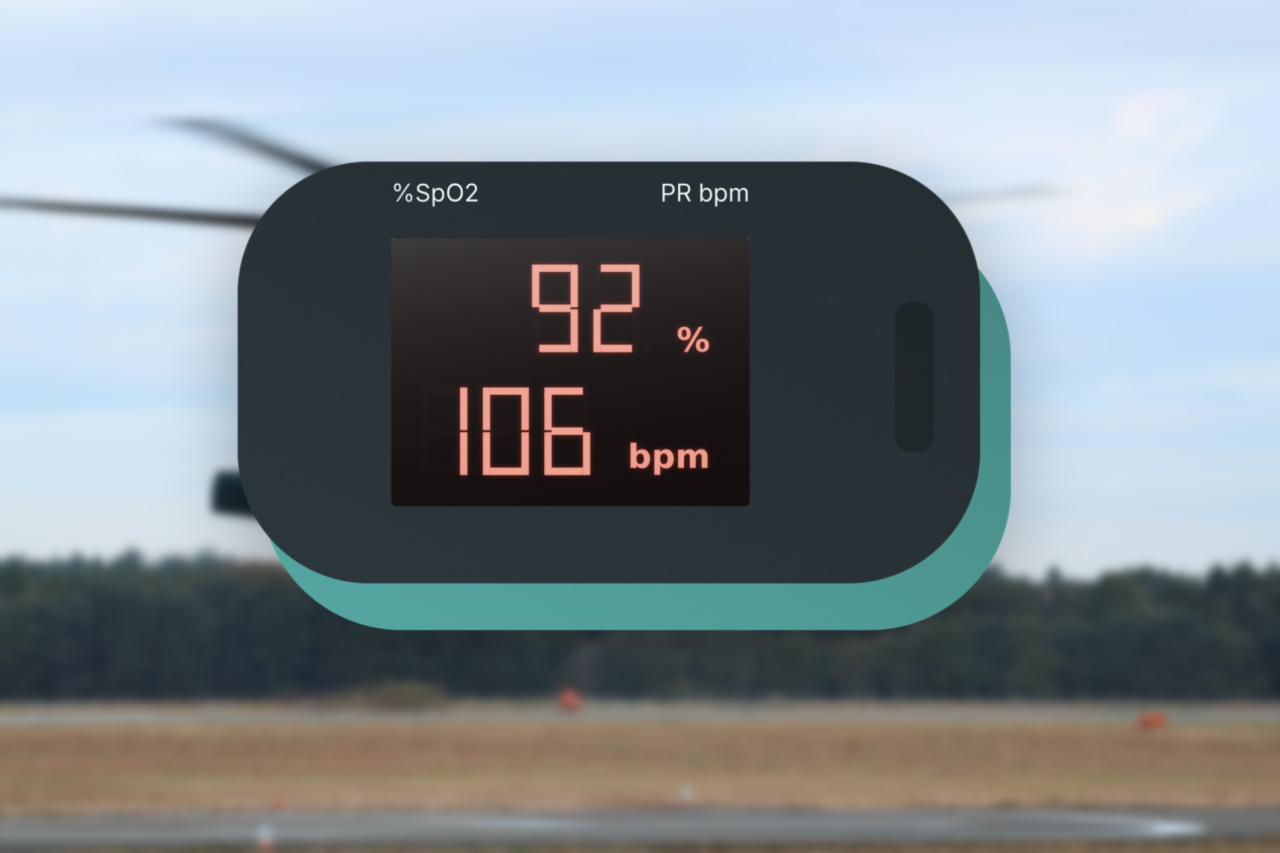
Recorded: 106,bpm
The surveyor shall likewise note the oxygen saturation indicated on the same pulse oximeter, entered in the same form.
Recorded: 92,%
